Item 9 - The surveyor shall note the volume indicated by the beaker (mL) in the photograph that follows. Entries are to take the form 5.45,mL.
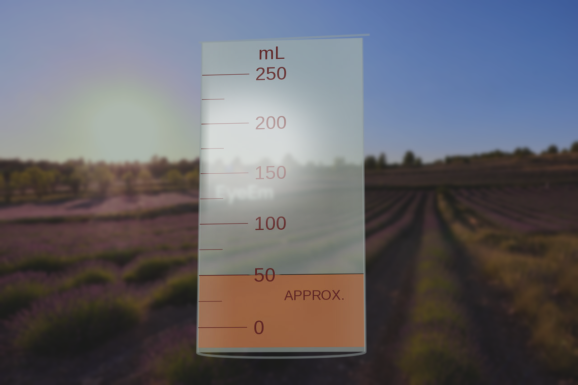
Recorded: 50,mL
